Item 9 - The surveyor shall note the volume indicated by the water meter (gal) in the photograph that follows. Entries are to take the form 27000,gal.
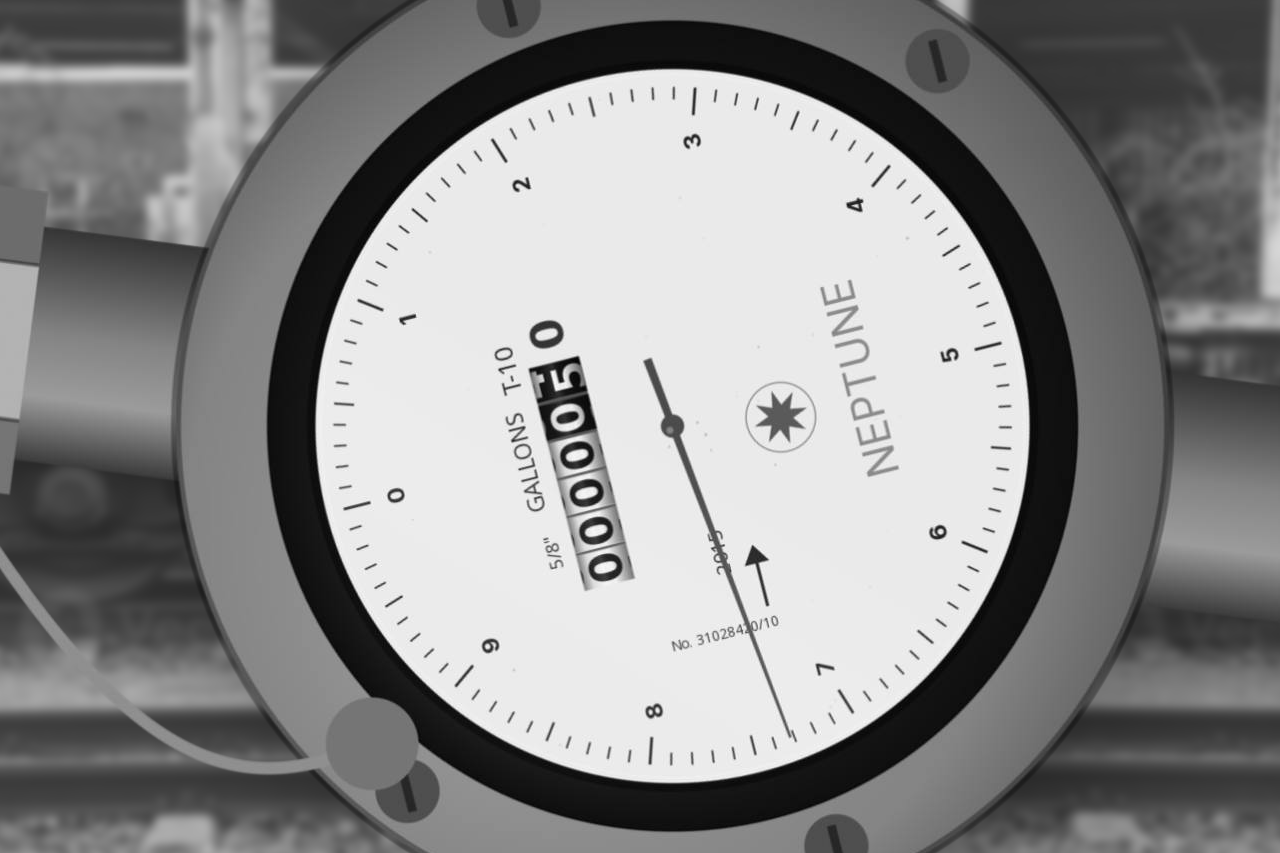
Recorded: 47.3,gal
